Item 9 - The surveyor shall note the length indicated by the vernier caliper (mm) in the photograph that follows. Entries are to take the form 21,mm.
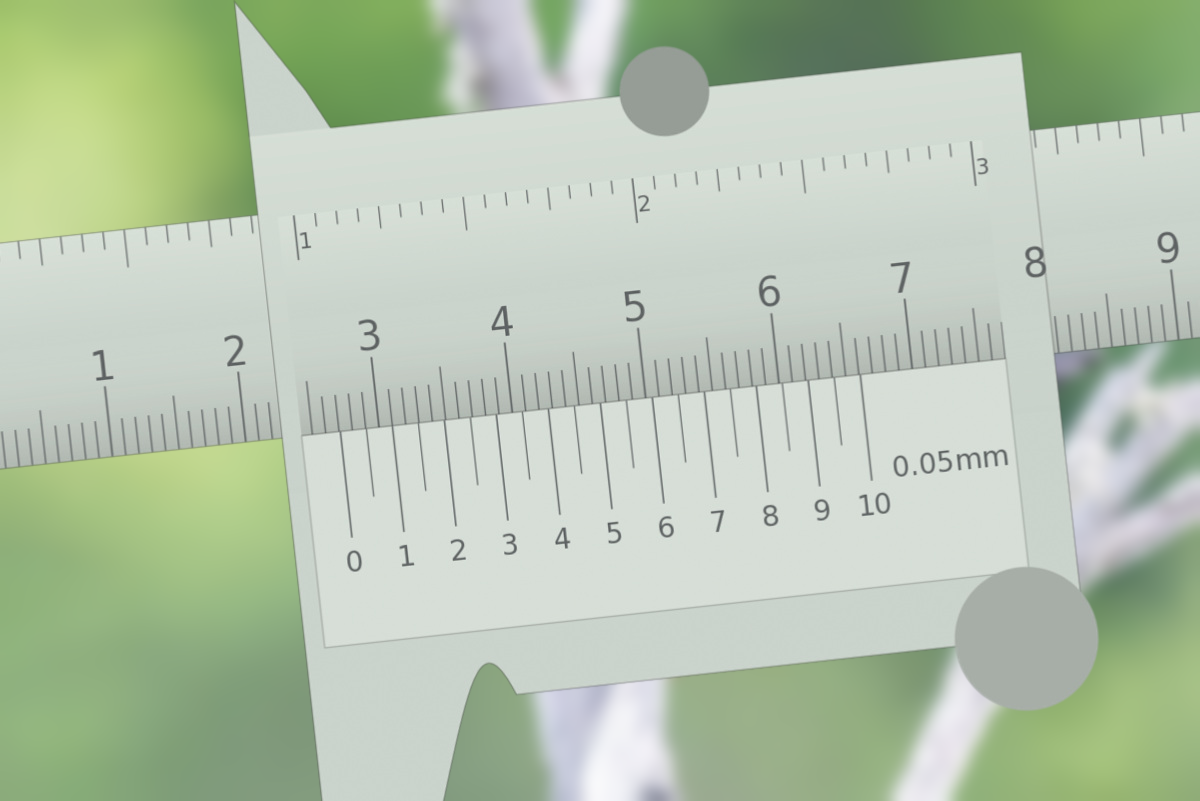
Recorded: 27.1,mm
